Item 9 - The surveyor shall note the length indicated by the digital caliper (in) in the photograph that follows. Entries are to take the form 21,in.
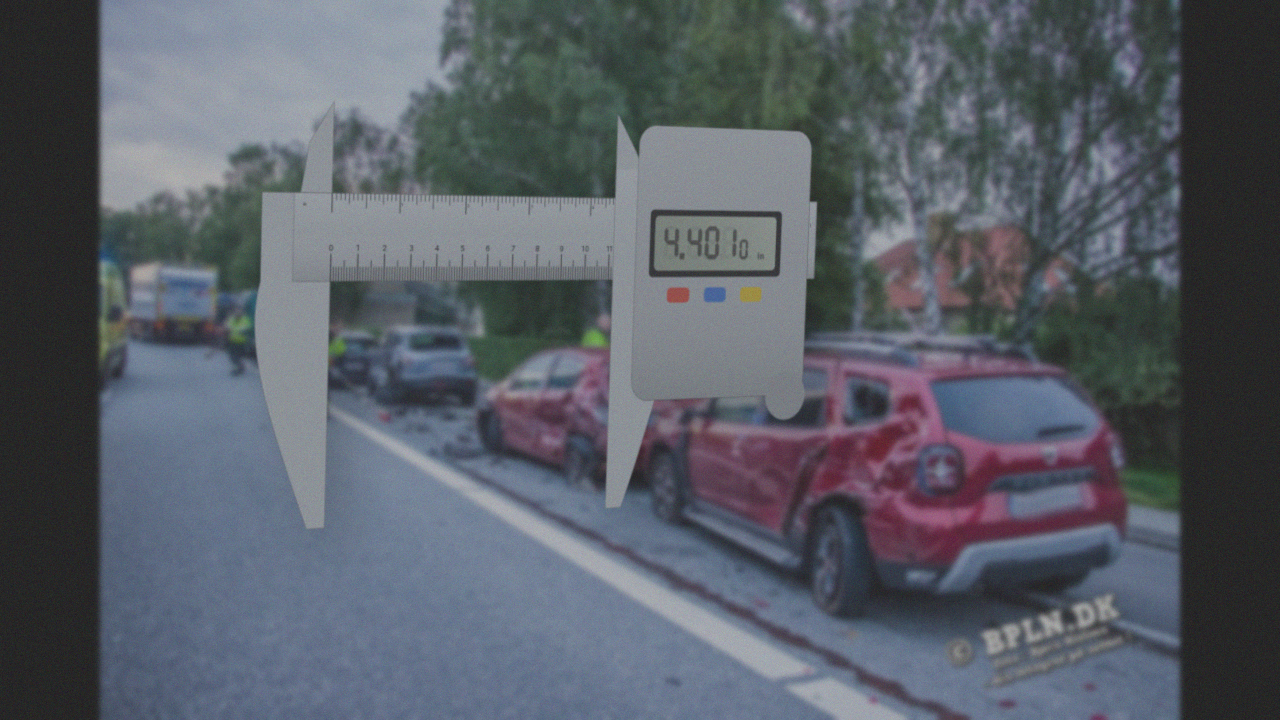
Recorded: 4.4010,in
